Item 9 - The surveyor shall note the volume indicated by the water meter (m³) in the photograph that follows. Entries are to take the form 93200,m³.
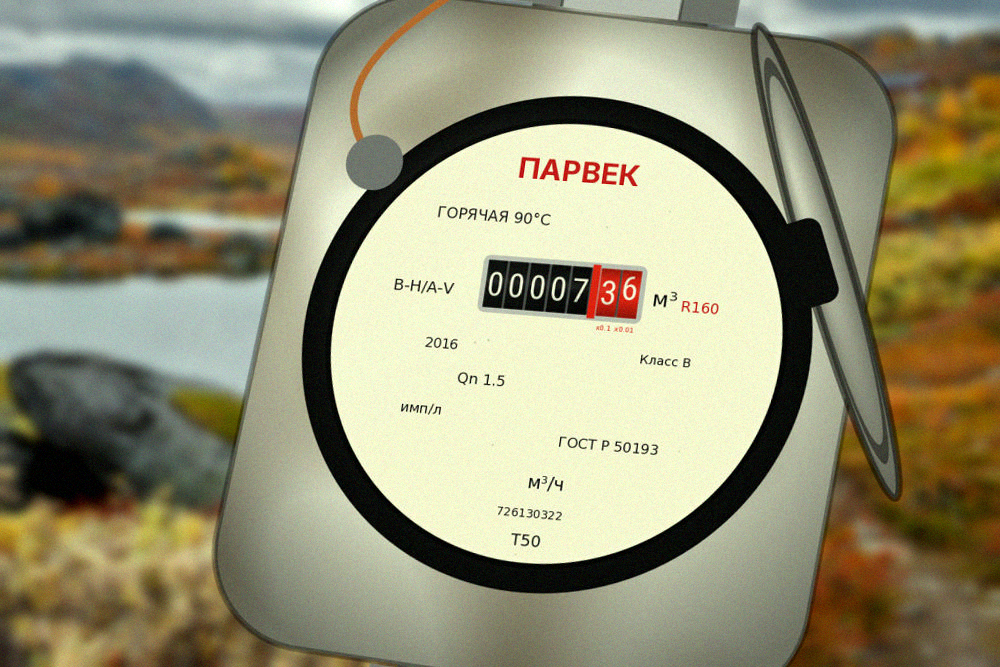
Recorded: 7.36,m³
